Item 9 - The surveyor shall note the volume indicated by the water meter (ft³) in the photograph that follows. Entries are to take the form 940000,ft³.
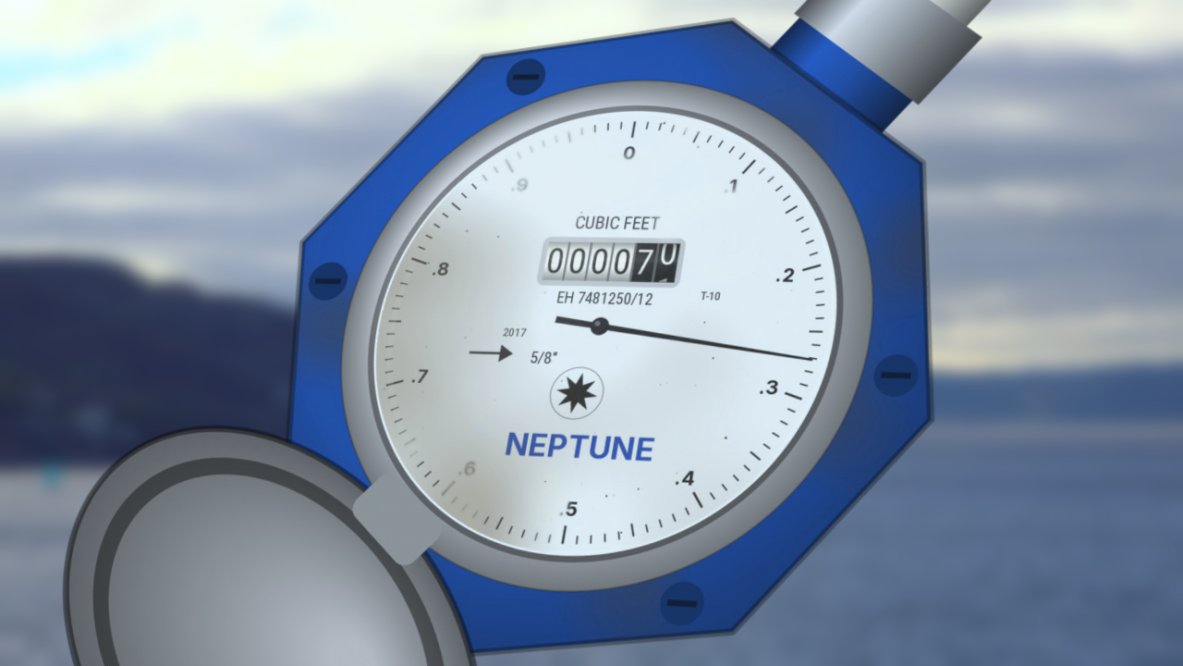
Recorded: 70.27,ft³
